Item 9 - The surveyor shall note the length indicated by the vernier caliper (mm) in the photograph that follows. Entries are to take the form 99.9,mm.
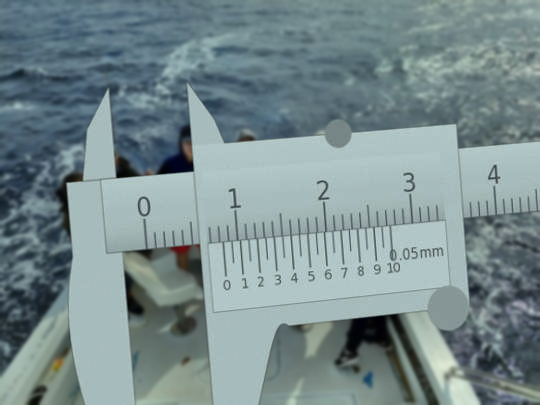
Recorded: 8.4,mm
